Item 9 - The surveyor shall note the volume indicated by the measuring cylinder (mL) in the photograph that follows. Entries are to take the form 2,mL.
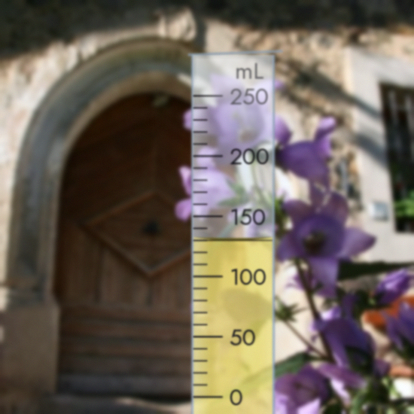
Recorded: 130,mL
